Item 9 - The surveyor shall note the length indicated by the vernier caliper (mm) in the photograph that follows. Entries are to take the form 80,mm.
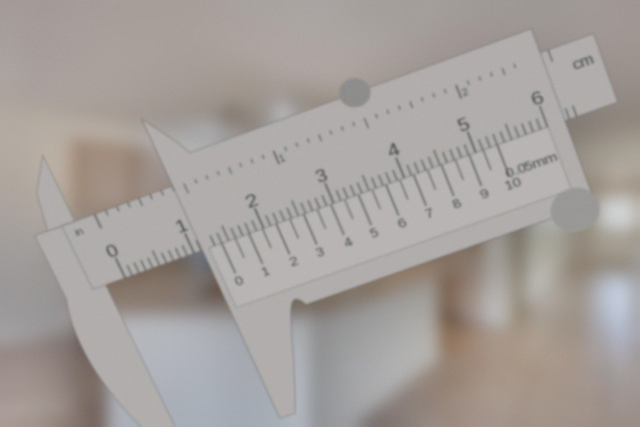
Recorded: 14.0,mm
